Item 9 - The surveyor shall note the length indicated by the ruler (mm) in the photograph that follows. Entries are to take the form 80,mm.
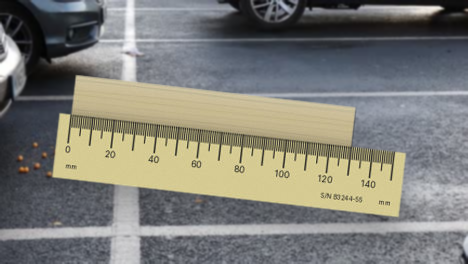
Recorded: 130,mm
